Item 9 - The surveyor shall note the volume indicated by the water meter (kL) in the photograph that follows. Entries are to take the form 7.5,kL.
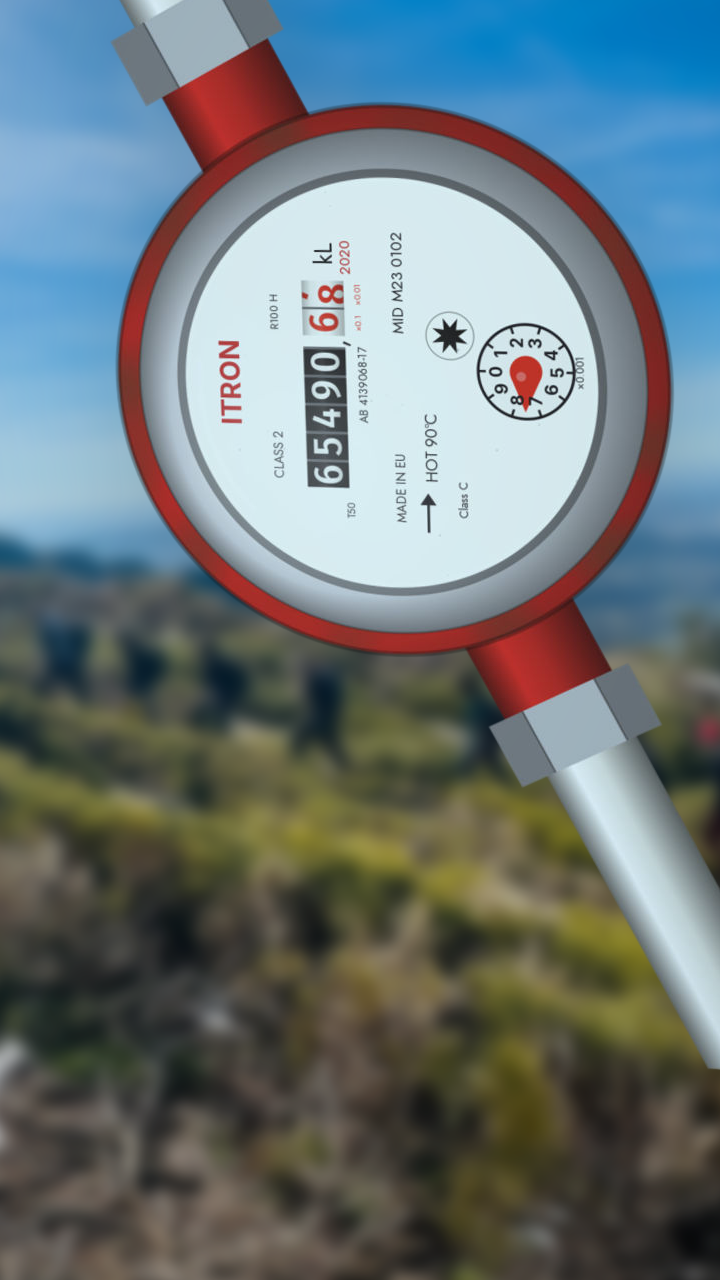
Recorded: 65490.677,kL
